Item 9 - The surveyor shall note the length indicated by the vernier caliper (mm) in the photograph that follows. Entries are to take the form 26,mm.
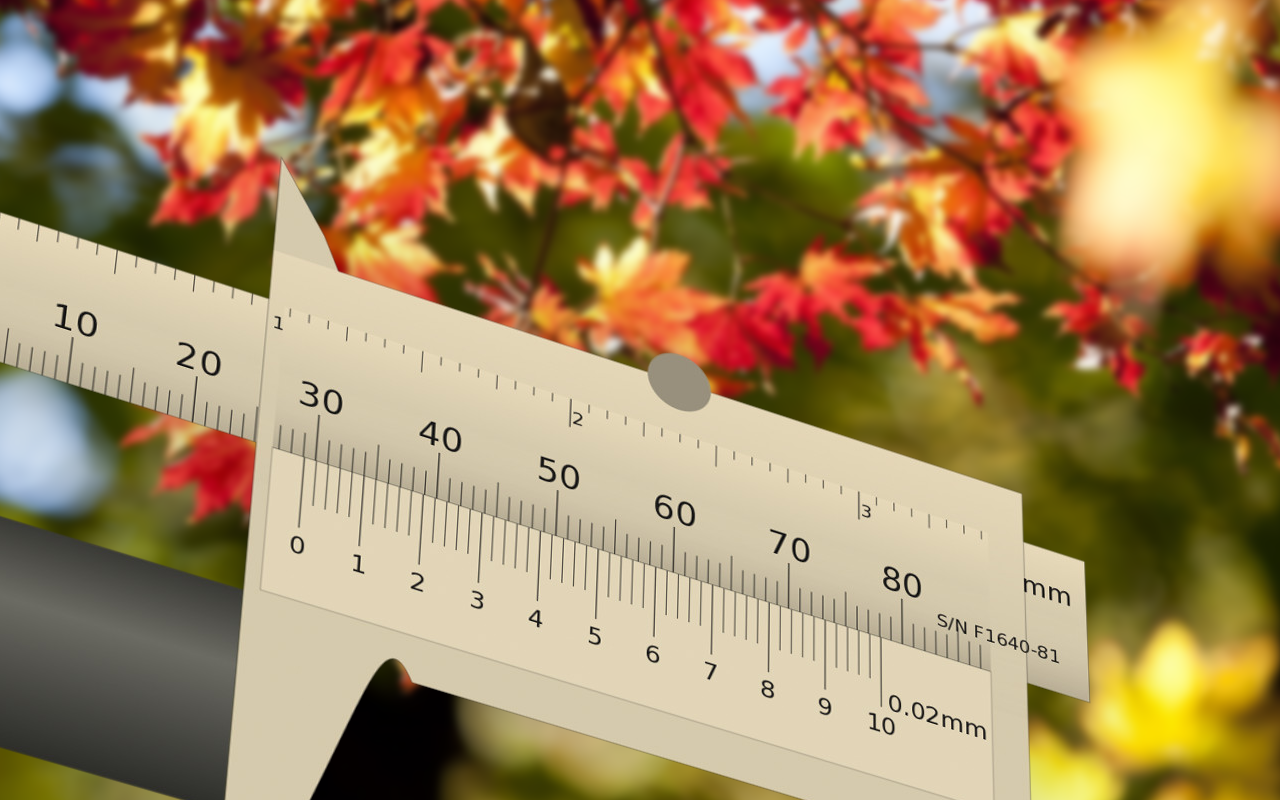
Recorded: 29.1,mm
